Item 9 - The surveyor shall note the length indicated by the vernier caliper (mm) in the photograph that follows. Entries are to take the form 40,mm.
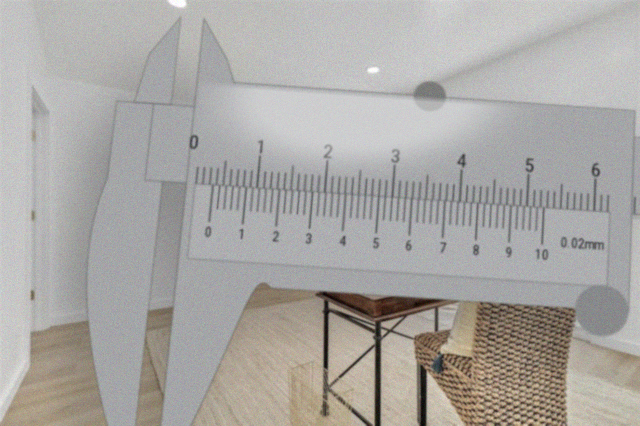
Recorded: 3.5,mm
